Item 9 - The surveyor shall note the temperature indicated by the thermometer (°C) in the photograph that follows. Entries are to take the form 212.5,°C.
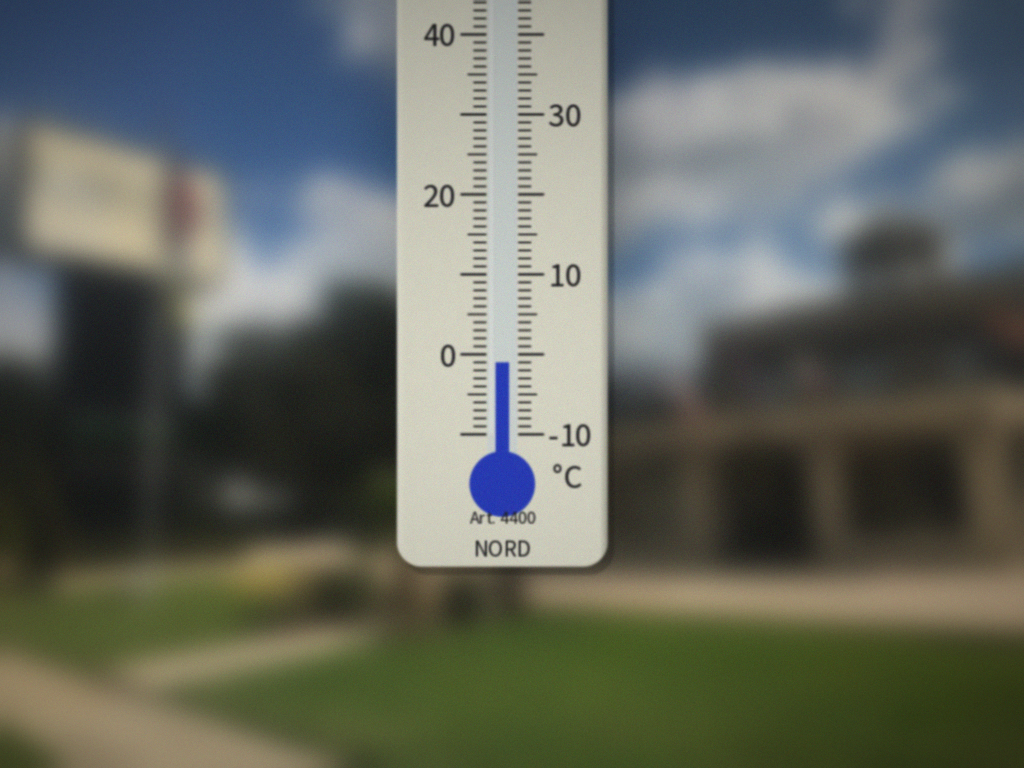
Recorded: -1,°C
